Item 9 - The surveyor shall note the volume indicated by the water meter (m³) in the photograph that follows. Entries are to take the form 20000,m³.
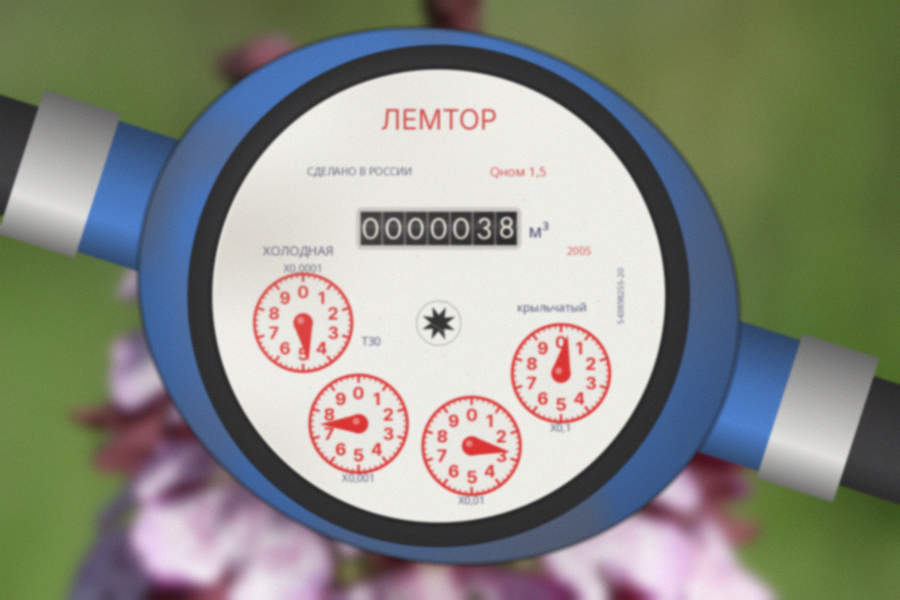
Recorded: 38.0274,m³
